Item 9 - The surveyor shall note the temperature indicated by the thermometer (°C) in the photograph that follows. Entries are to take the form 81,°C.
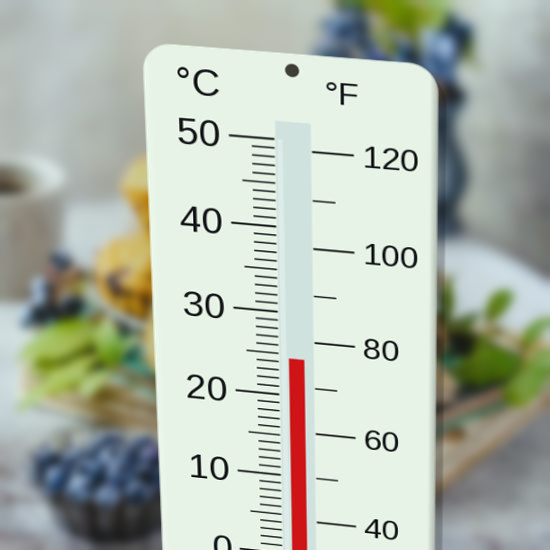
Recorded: 24.5,°C
